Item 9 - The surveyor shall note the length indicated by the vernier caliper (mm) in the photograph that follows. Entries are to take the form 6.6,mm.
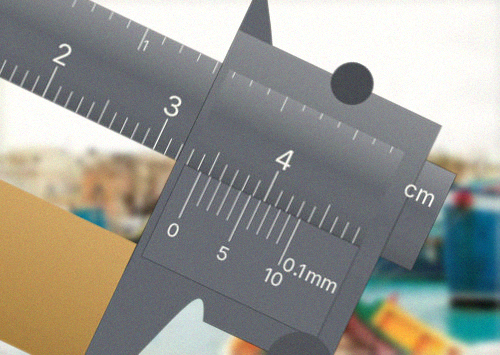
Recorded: 34.3,mm
